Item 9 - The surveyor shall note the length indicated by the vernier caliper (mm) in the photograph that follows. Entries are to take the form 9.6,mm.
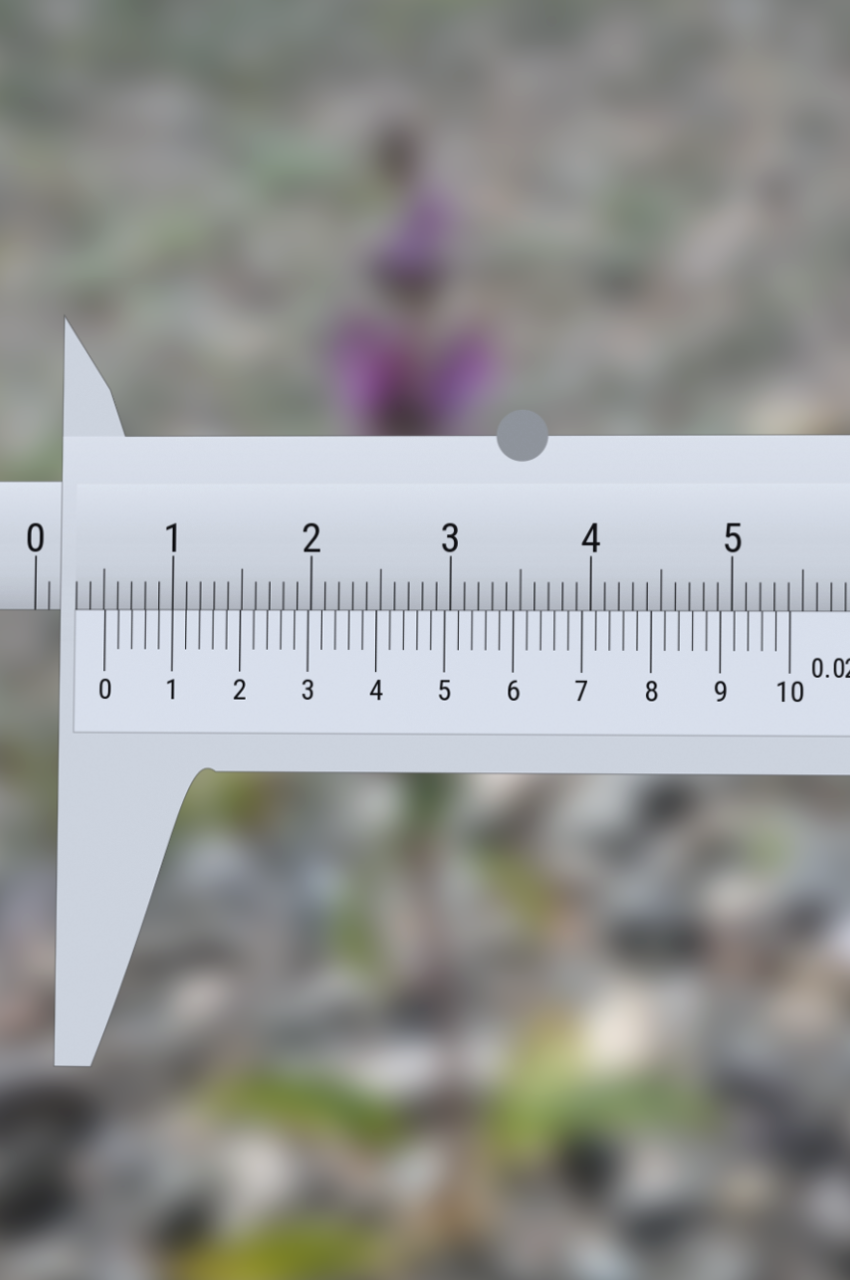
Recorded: 5.1,mm
